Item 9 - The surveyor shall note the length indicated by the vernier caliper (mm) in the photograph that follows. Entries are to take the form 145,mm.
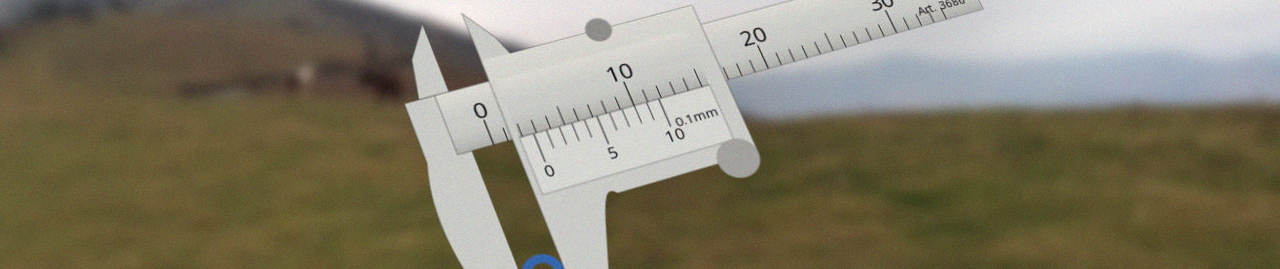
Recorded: 2.8,mm
